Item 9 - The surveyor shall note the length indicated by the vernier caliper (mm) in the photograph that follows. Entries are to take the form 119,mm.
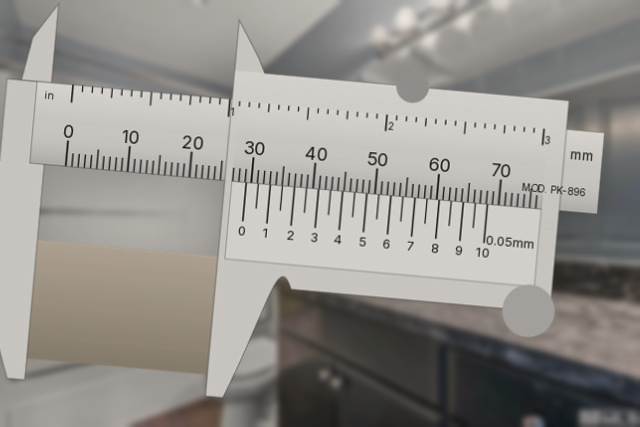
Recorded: 29.2,mm
